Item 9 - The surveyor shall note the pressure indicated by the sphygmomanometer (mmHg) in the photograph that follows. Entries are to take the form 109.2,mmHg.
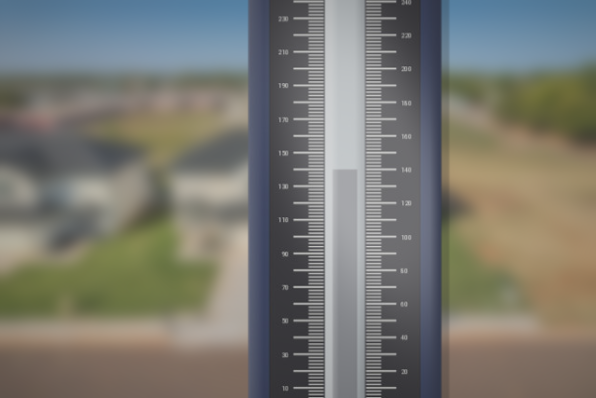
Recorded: 140,mmHg
